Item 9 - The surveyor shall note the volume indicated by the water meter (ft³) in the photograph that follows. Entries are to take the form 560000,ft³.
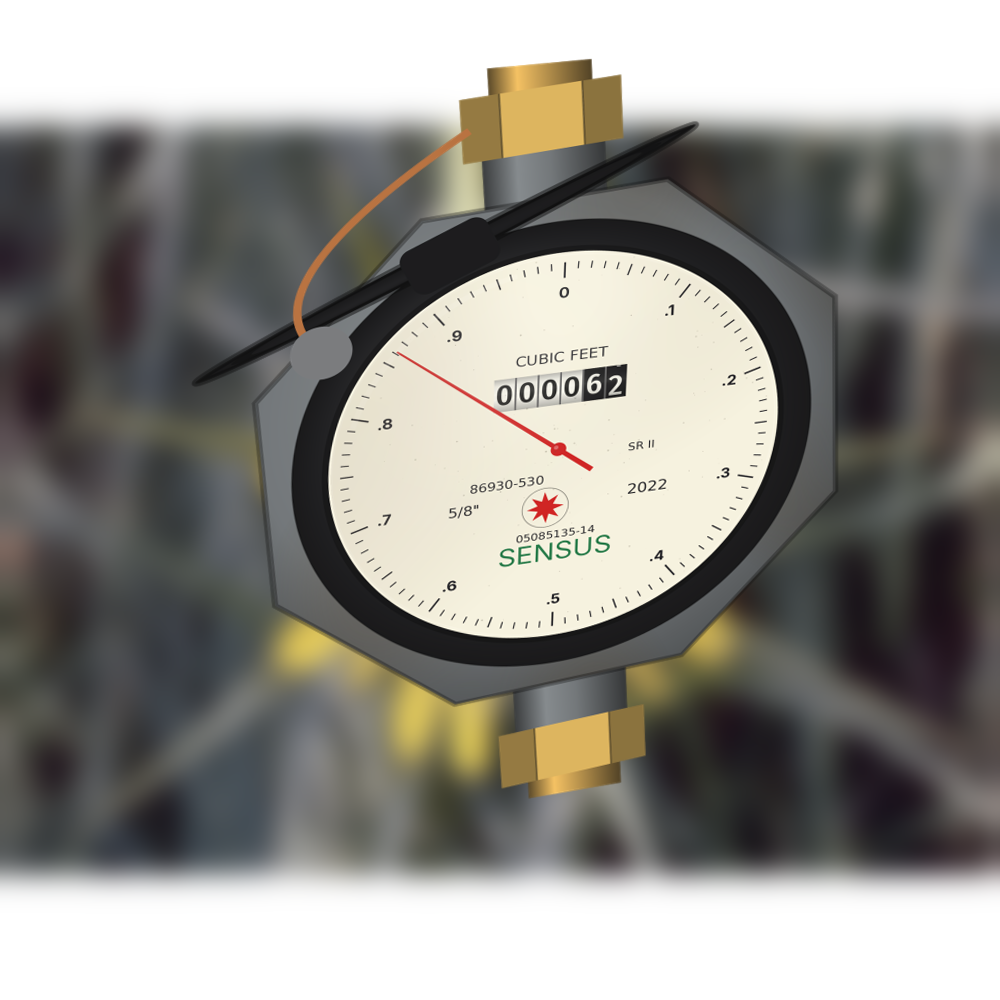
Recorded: 61.86,ft³
